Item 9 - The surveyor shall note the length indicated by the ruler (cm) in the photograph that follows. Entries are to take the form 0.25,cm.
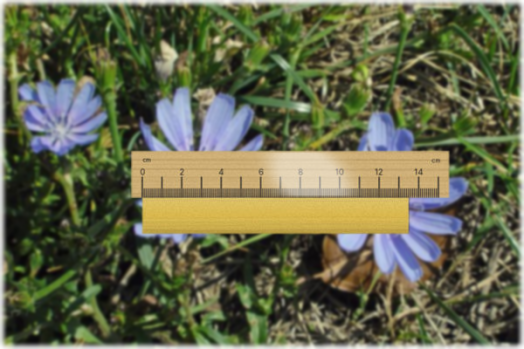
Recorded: 13.5,cm
